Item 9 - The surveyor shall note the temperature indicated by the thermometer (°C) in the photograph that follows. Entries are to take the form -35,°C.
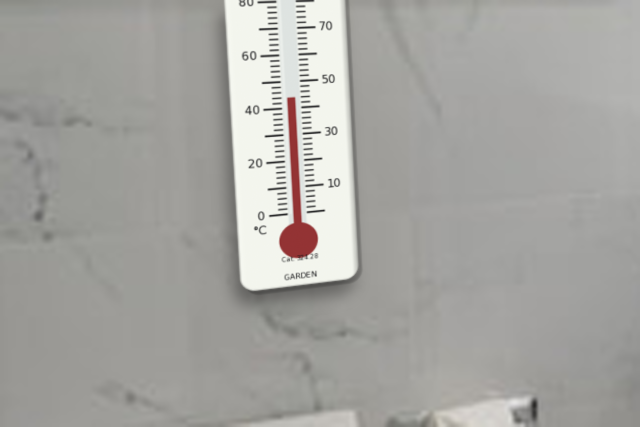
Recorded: 44,°C
